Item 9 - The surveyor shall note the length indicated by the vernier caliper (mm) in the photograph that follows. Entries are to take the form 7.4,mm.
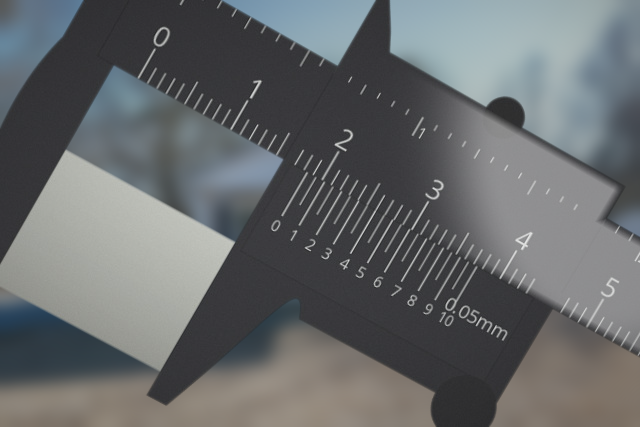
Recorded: 18.4,mm
